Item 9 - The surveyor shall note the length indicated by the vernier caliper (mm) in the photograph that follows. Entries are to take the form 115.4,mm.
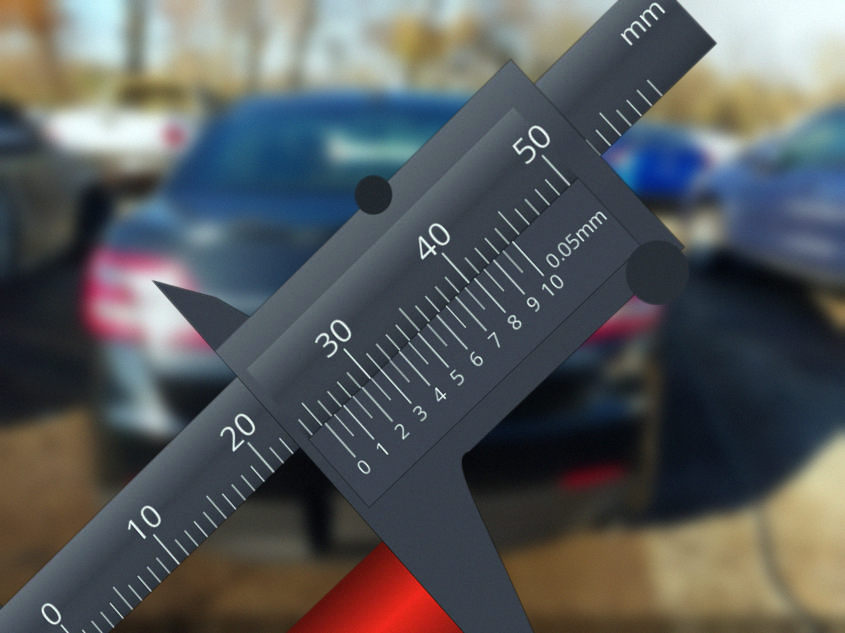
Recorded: 25.3,mm
